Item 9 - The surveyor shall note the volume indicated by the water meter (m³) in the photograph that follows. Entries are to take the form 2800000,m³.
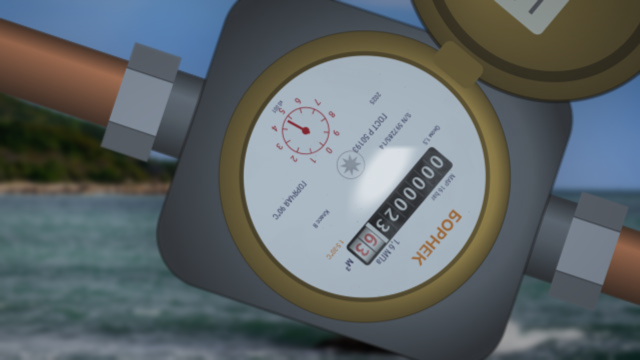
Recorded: 23.634,m³
